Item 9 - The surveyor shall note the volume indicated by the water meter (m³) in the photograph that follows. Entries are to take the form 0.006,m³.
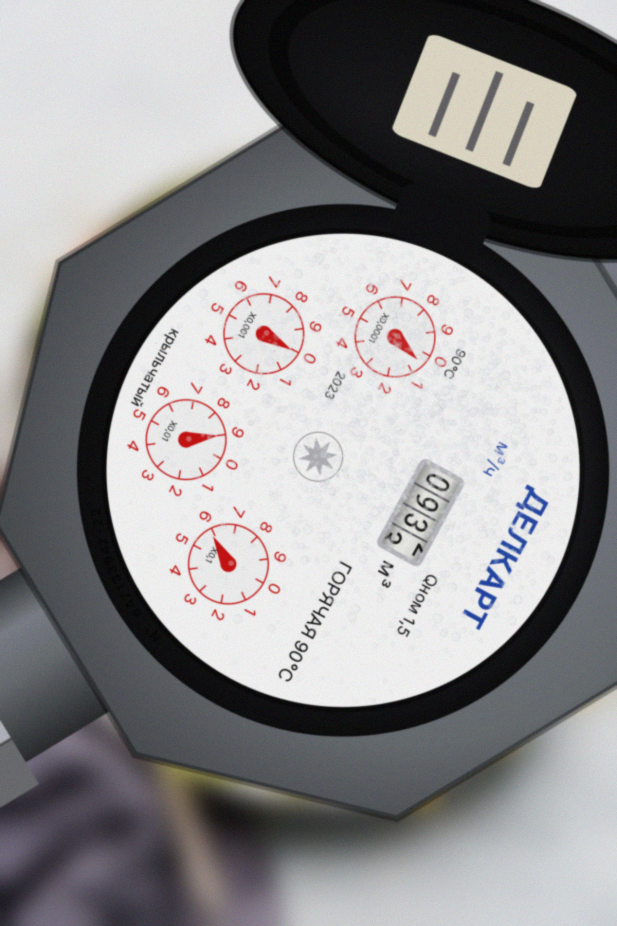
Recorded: 932.5900,m³
